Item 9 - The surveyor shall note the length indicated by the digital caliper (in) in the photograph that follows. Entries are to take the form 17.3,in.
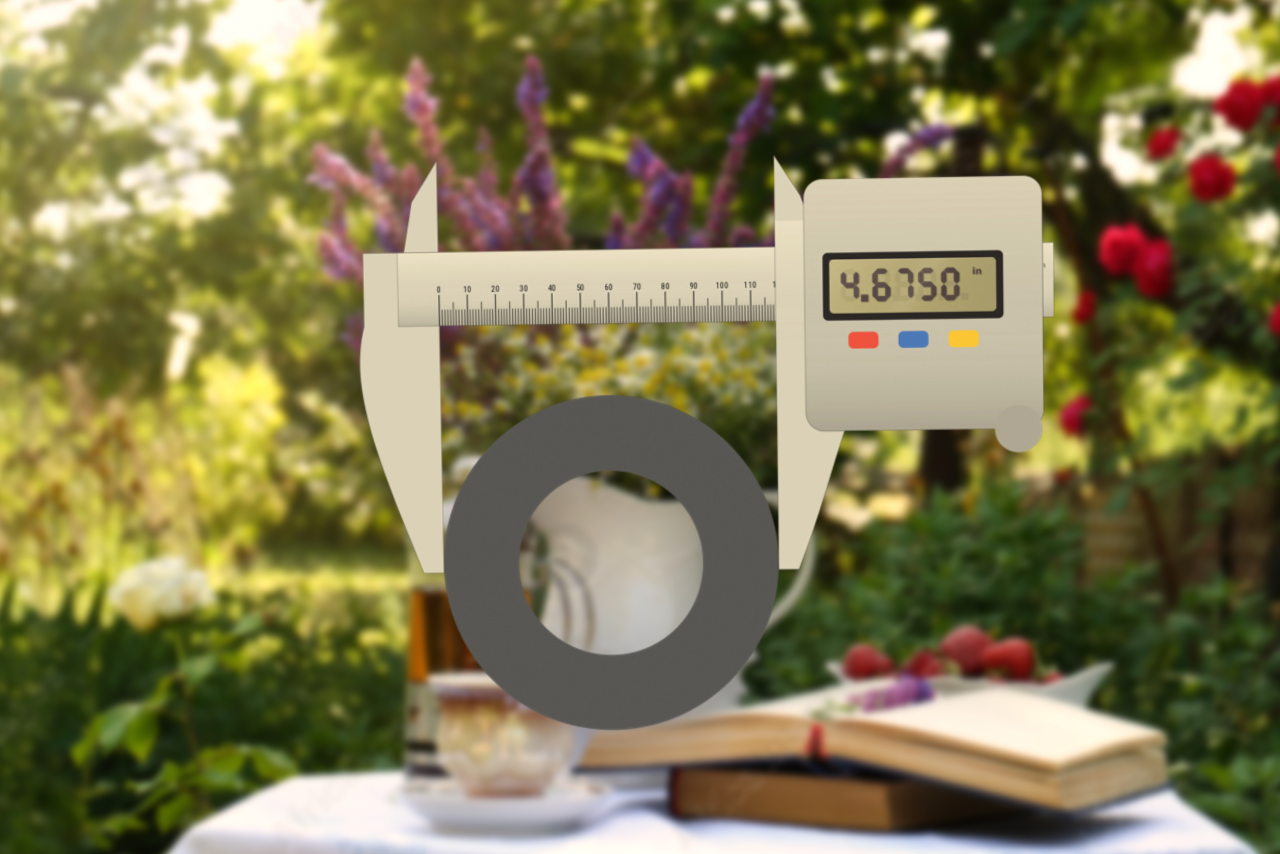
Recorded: 4.6750,in
